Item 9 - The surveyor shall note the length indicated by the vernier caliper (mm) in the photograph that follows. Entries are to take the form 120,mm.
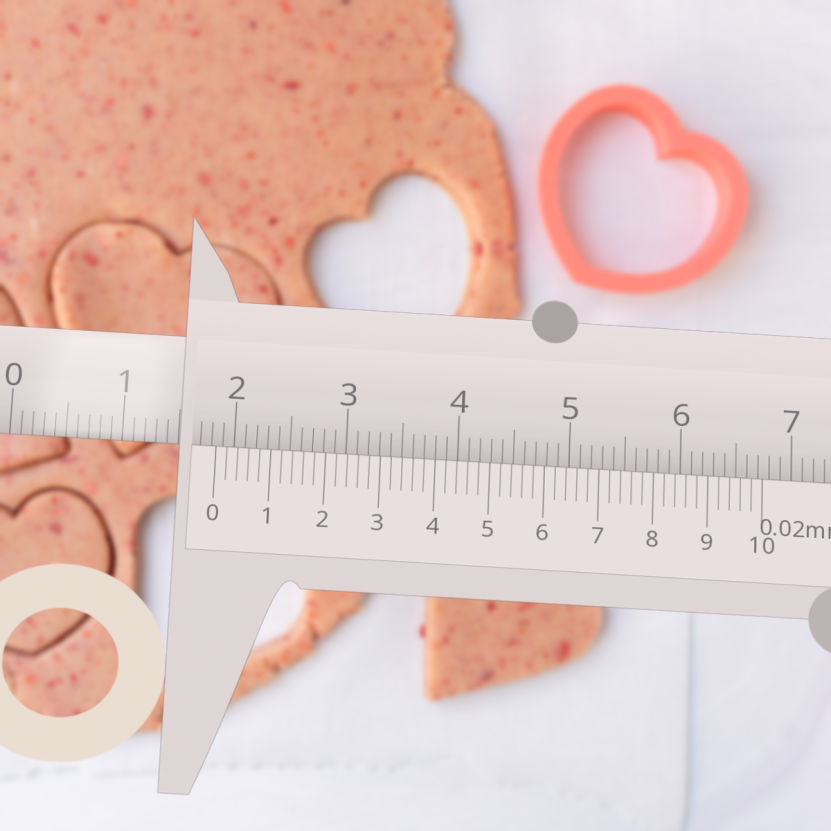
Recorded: 18.4,mm
